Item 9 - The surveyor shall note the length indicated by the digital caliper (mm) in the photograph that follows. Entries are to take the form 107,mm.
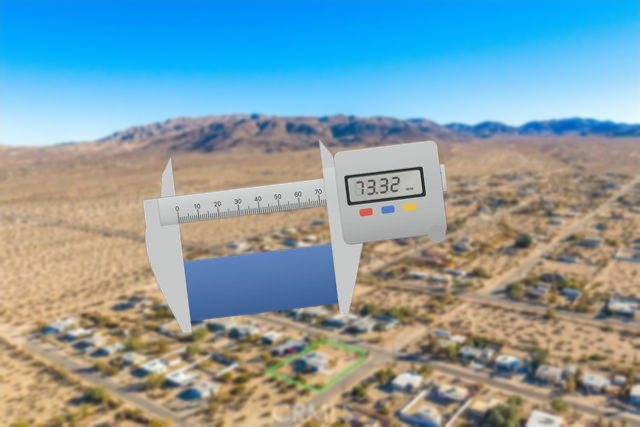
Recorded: 73.32,mm
